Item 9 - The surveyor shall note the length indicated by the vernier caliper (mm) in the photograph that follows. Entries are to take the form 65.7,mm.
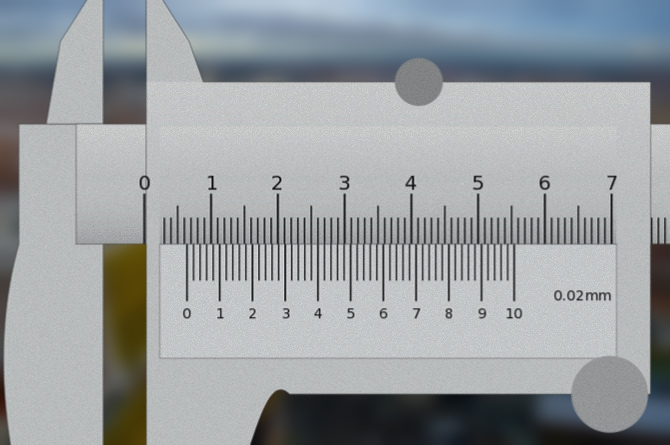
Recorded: 6.4,mm
